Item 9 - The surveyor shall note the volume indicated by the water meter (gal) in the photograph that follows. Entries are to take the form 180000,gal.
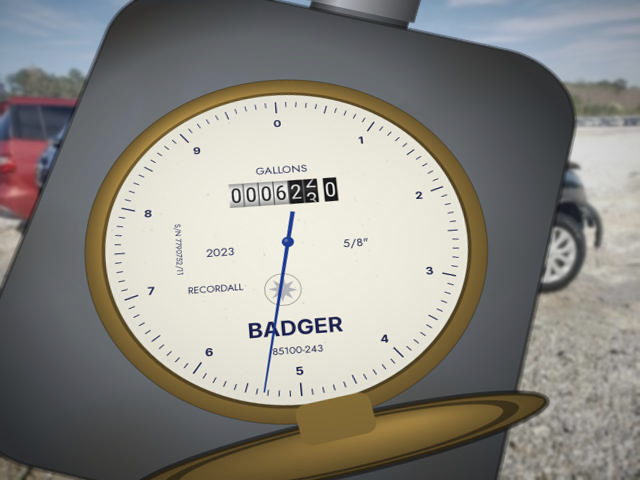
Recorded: 6225.3,gal
